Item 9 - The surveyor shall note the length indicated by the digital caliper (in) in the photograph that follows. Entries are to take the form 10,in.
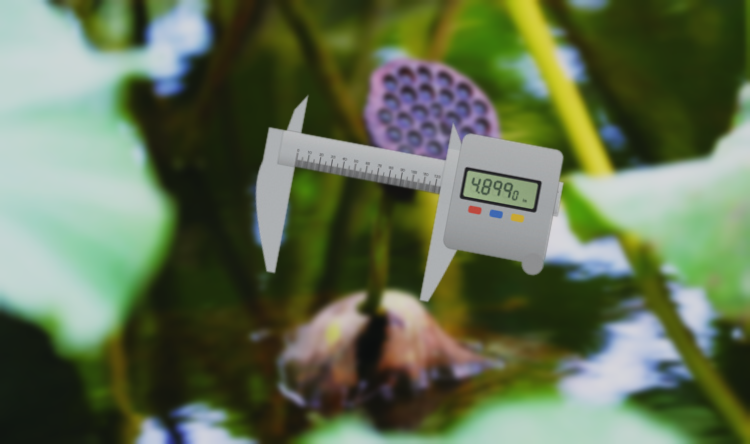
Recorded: 4.8990,in
